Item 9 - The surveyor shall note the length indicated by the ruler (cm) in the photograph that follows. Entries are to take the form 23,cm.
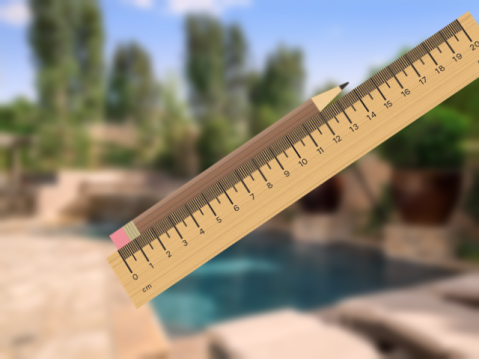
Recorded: 14,cm
